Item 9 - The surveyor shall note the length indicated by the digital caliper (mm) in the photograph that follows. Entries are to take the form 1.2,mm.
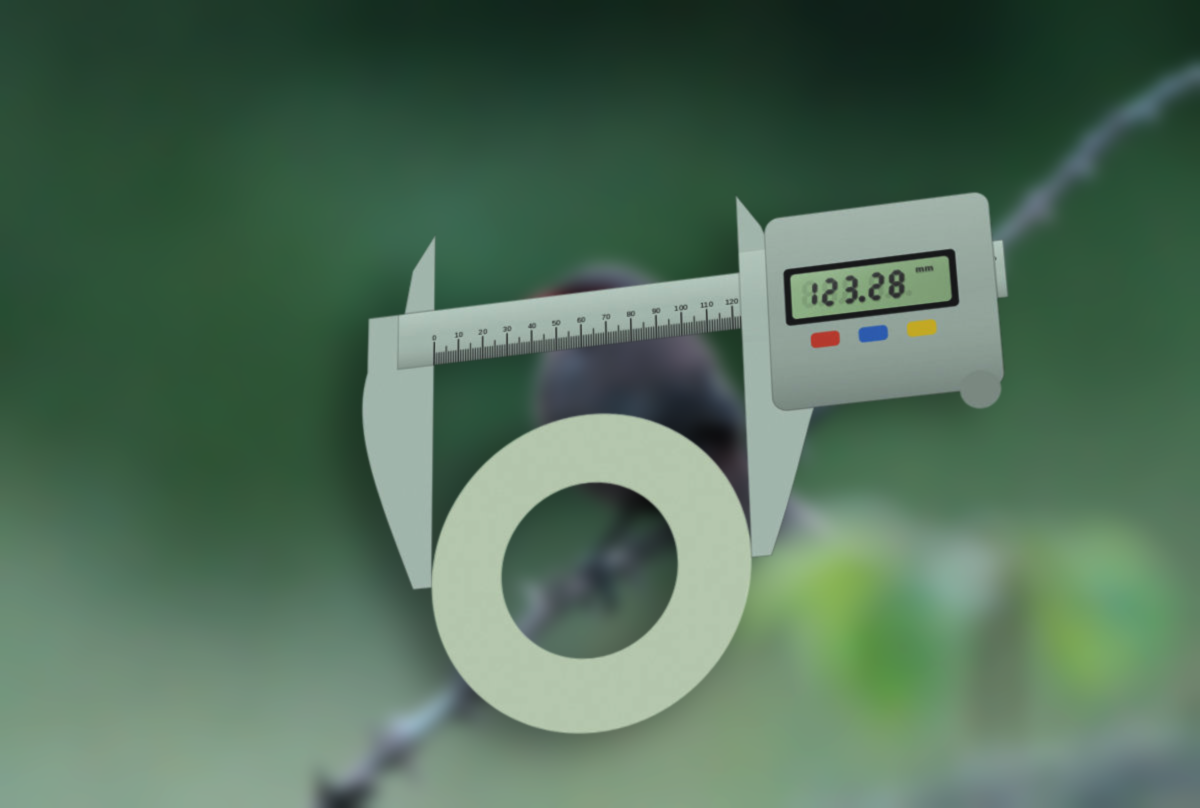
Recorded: 123.28,mm
